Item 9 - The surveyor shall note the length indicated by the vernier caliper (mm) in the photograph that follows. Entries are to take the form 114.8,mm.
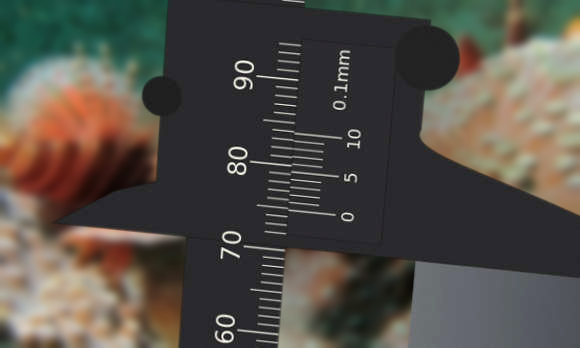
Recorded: 74.8,mm
